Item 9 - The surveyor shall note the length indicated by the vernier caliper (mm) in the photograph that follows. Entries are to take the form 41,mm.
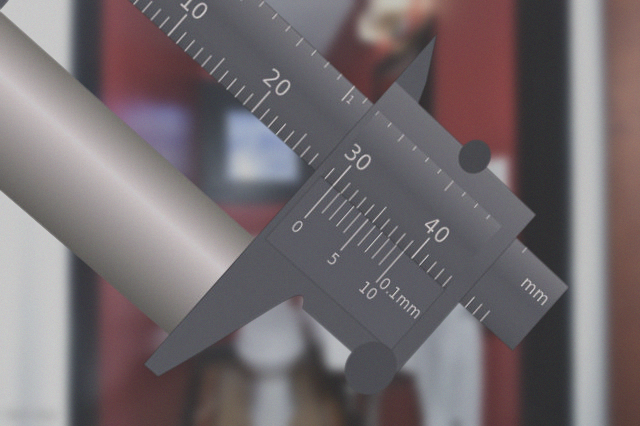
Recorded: 30.0,mm
